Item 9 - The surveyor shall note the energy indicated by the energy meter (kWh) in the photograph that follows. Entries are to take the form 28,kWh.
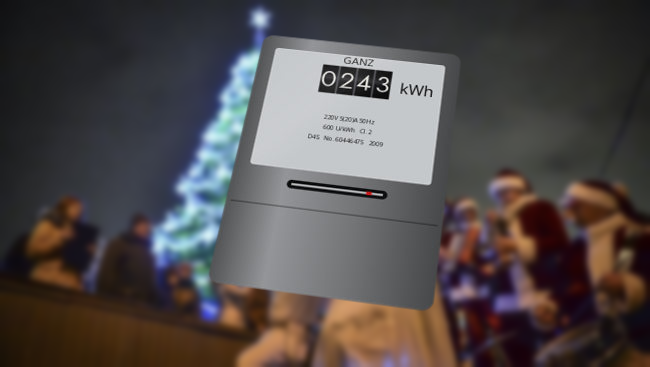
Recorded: 243,kWh
